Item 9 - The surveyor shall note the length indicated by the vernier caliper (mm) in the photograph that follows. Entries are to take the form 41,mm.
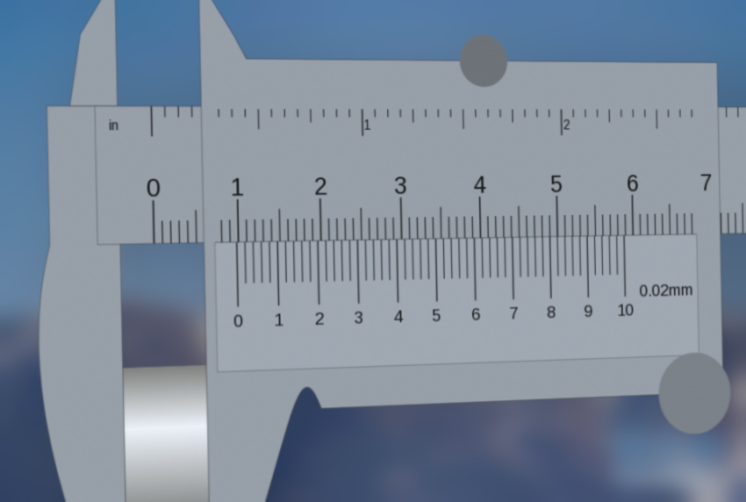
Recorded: 9.8,mm
